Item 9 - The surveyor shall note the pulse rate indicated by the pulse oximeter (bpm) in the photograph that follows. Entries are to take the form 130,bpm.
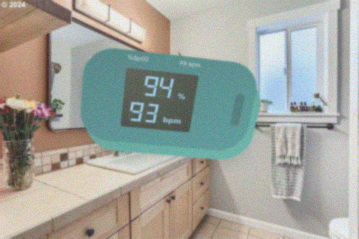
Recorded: 93,bpm
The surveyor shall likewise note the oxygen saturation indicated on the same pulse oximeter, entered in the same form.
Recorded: 94,%
